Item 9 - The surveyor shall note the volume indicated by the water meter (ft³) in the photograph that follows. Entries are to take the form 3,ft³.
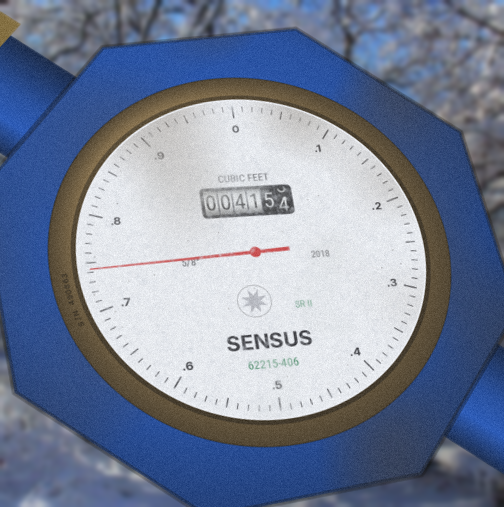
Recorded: 4153.74,ft³
